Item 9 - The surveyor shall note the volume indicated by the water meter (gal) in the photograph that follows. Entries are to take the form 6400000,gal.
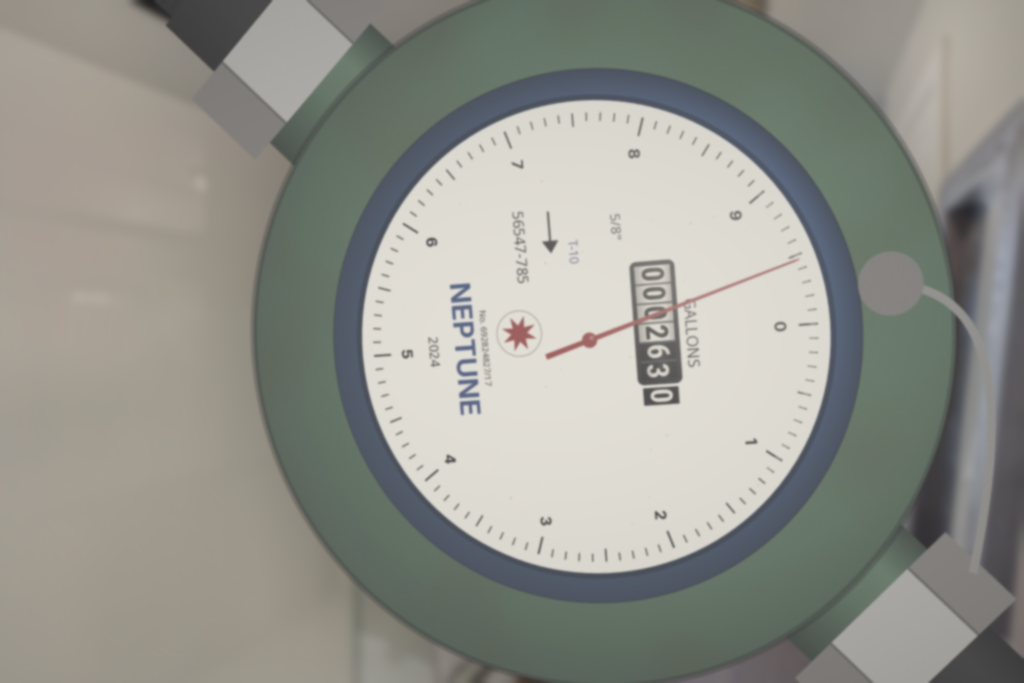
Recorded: 2629.5,gal
